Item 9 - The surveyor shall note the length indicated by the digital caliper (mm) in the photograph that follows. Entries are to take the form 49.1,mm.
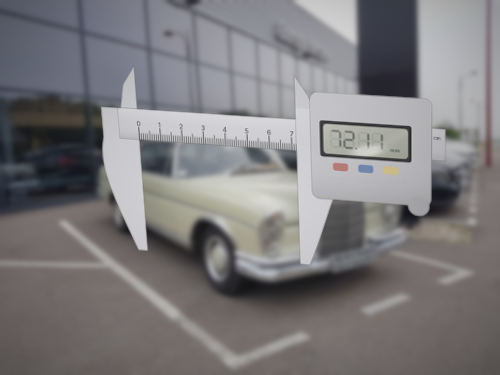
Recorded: 72.11,mm
